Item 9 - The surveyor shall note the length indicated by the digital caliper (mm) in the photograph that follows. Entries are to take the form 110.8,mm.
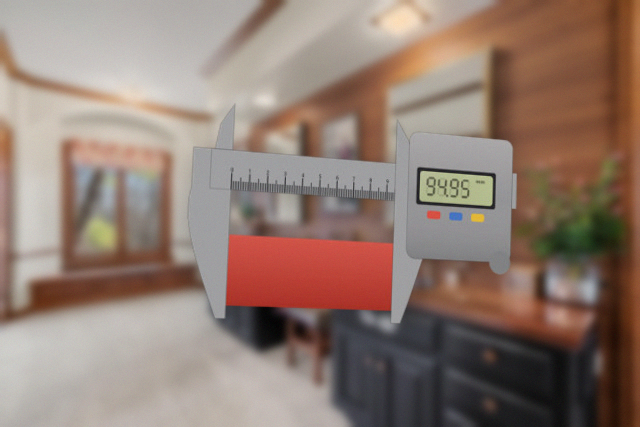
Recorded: 94.95,mm
